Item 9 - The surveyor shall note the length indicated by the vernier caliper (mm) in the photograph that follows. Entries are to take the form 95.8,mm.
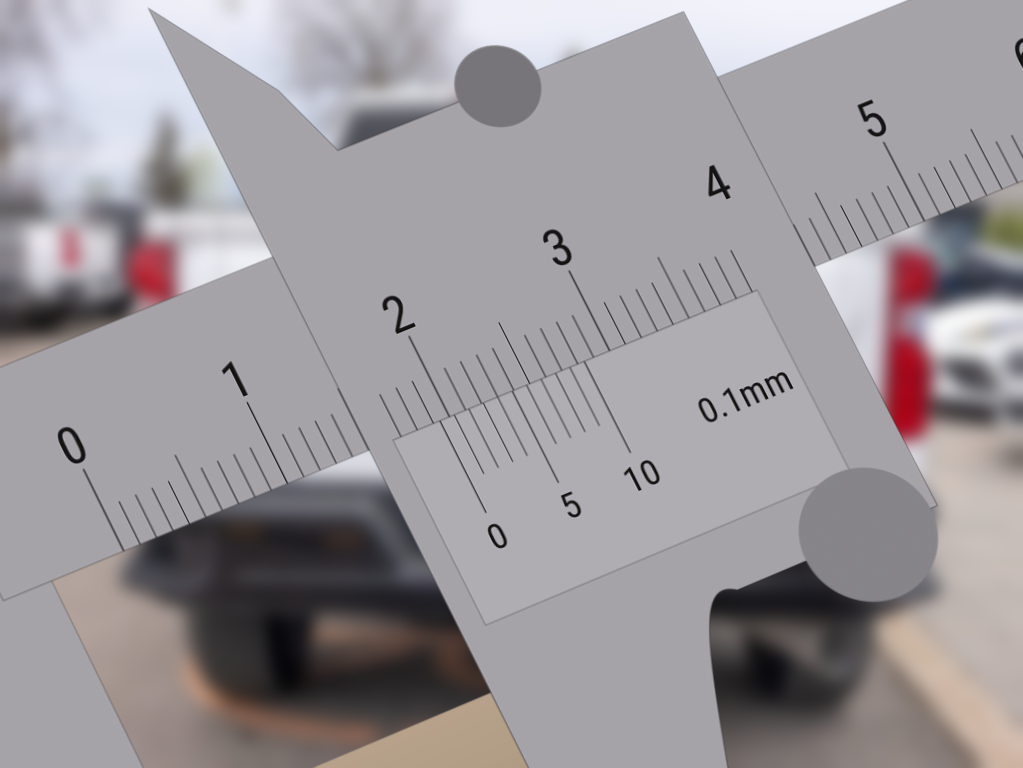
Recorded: 19.4,mm
